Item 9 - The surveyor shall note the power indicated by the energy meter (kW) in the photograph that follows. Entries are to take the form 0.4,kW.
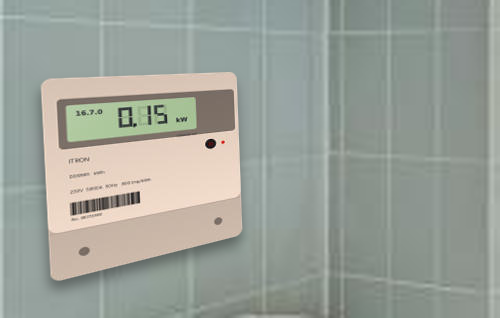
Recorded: 0.15,kW
